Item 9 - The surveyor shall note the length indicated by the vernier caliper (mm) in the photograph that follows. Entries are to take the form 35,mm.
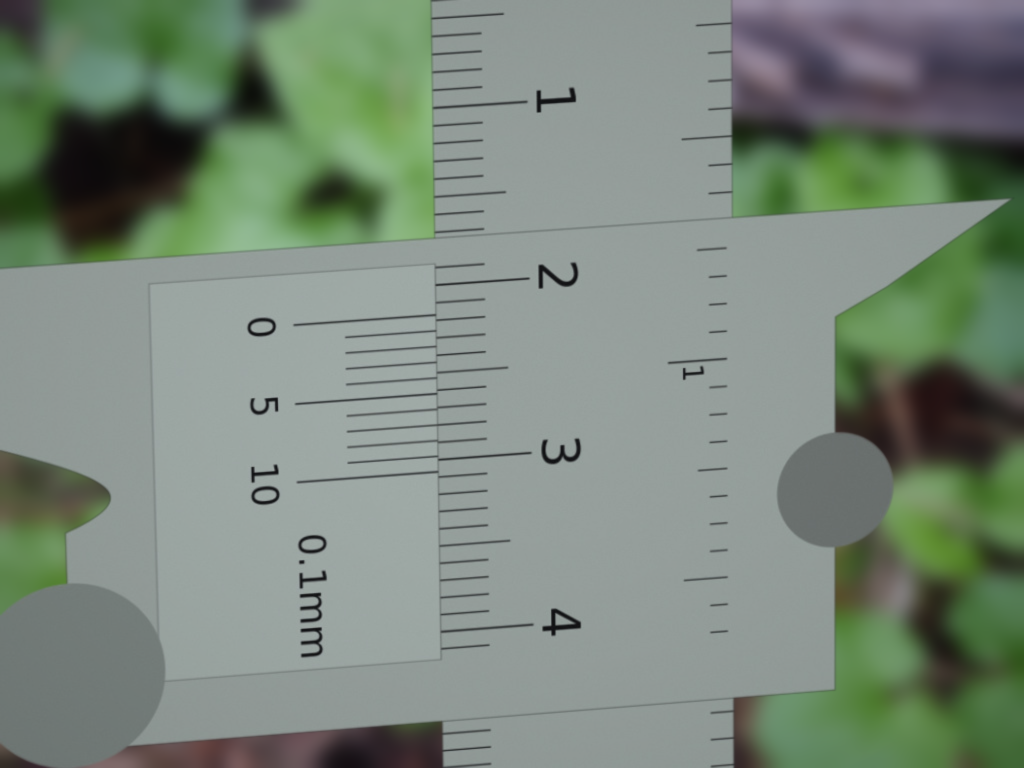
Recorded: 21.7,mm
